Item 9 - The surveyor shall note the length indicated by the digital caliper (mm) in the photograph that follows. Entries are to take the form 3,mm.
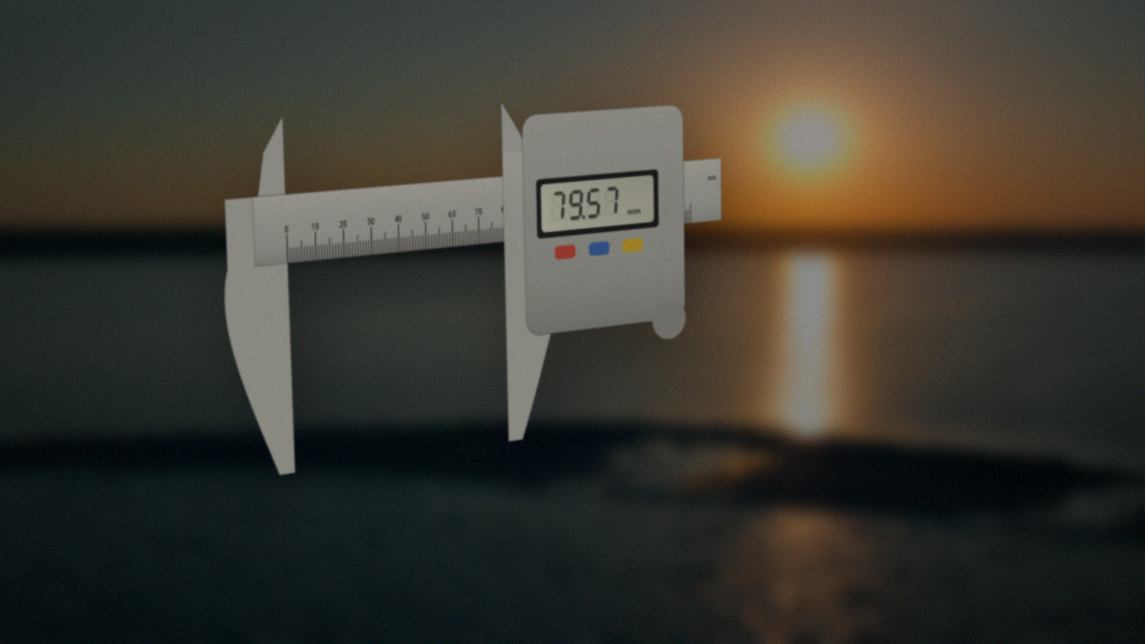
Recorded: 79.57,mm
